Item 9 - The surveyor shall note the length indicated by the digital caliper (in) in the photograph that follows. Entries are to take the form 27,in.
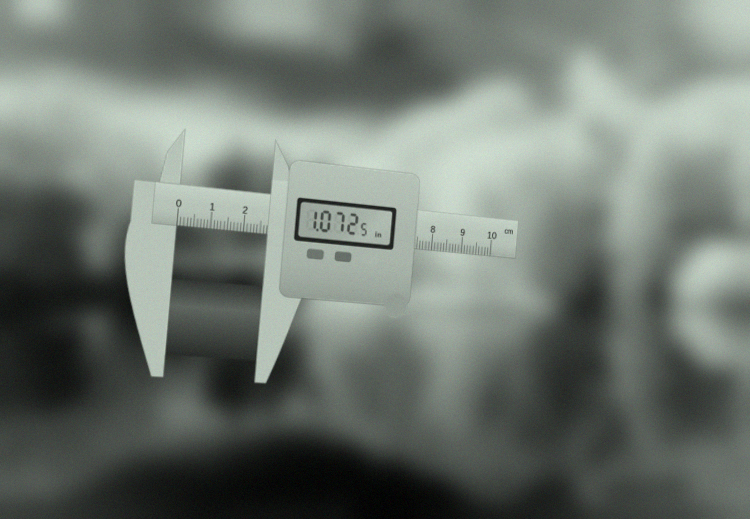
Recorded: 1.0725,in
